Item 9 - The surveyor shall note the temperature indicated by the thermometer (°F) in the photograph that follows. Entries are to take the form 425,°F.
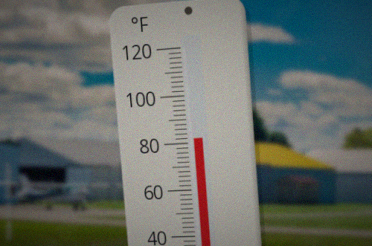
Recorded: 82,°F
